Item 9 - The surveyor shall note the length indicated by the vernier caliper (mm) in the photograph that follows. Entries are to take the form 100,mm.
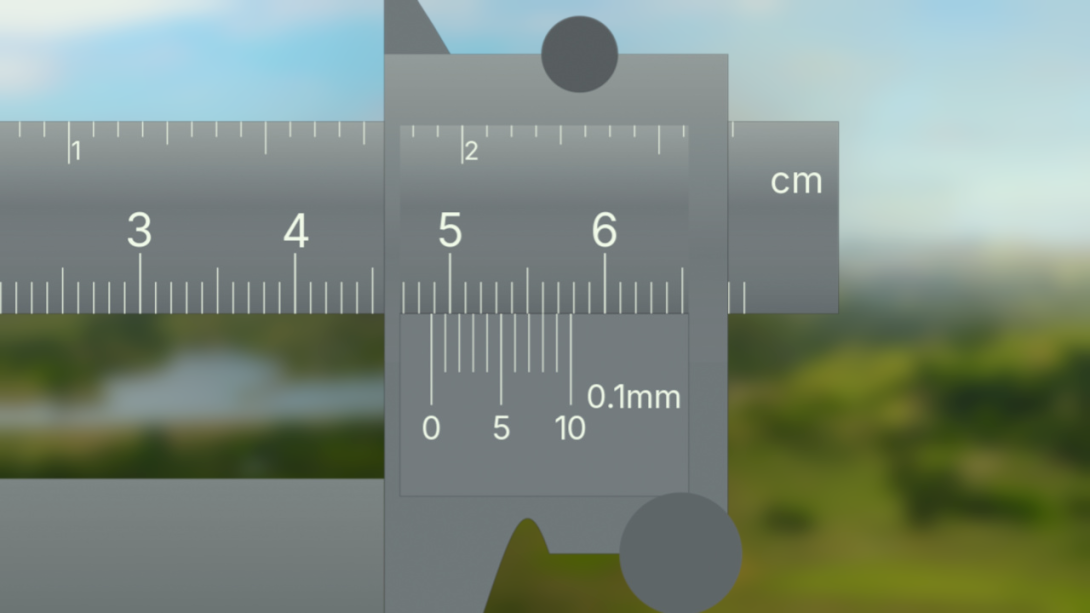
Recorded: 48.8,mm
